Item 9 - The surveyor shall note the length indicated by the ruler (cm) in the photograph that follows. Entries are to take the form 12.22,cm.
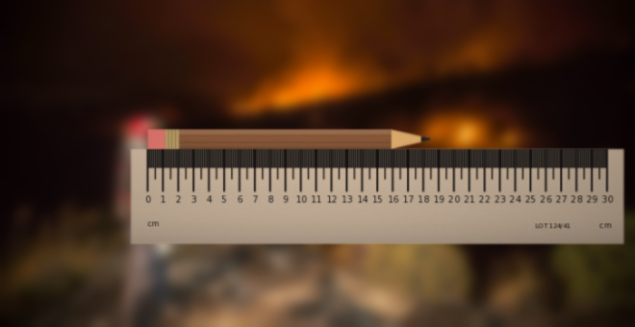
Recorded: 18.5,cm
